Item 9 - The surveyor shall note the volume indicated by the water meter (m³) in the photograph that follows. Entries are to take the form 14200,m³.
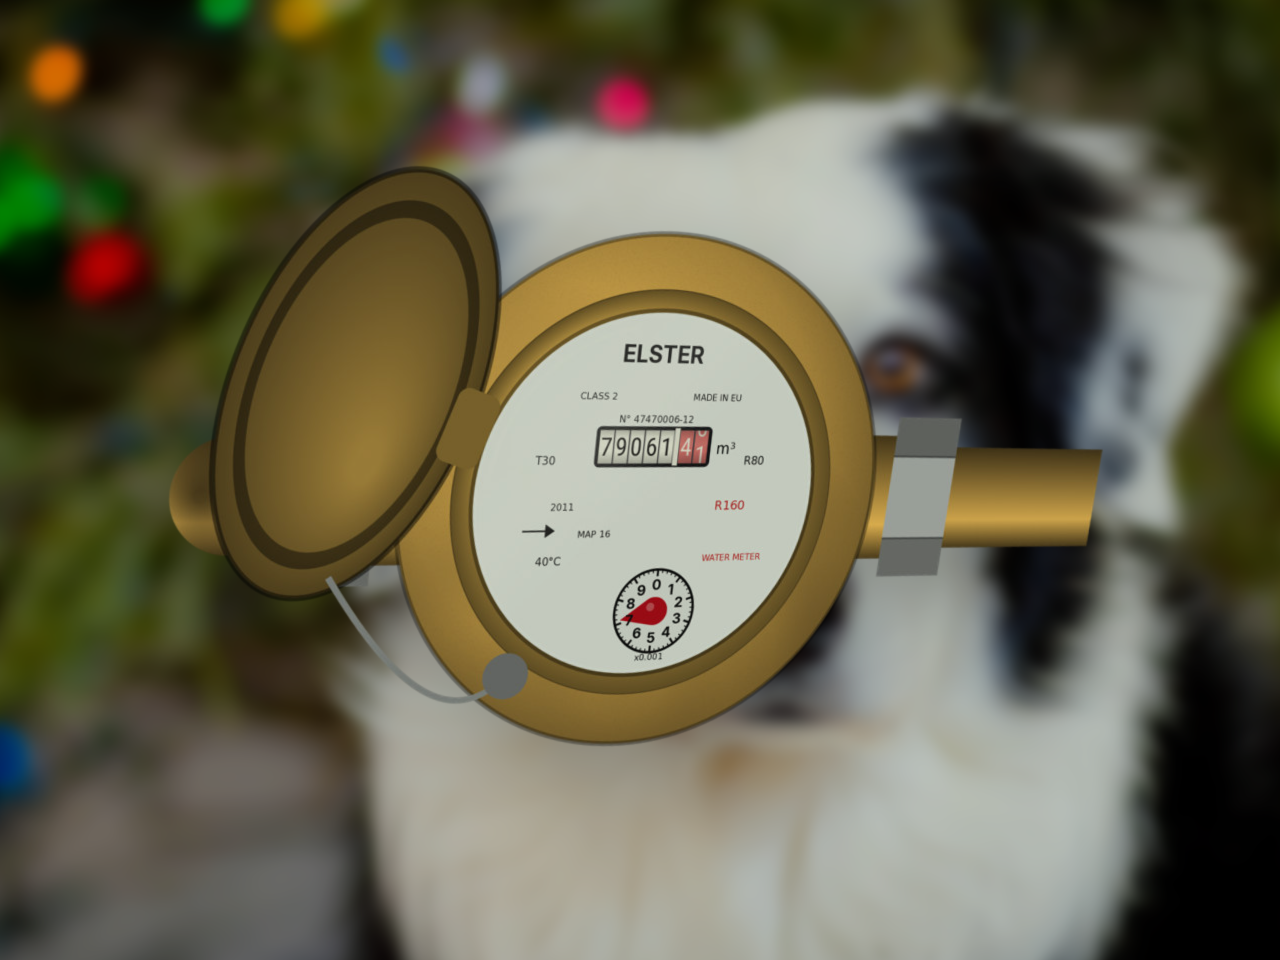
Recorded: 79061.407,m³
